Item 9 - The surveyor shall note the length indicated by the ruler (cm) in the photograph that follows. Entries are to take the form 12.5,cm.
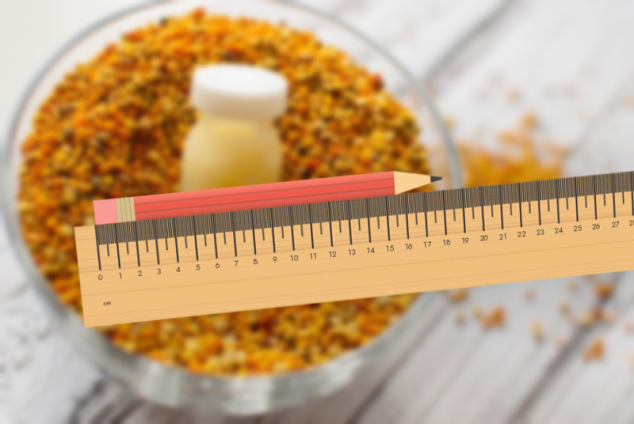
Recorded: 18,cm
